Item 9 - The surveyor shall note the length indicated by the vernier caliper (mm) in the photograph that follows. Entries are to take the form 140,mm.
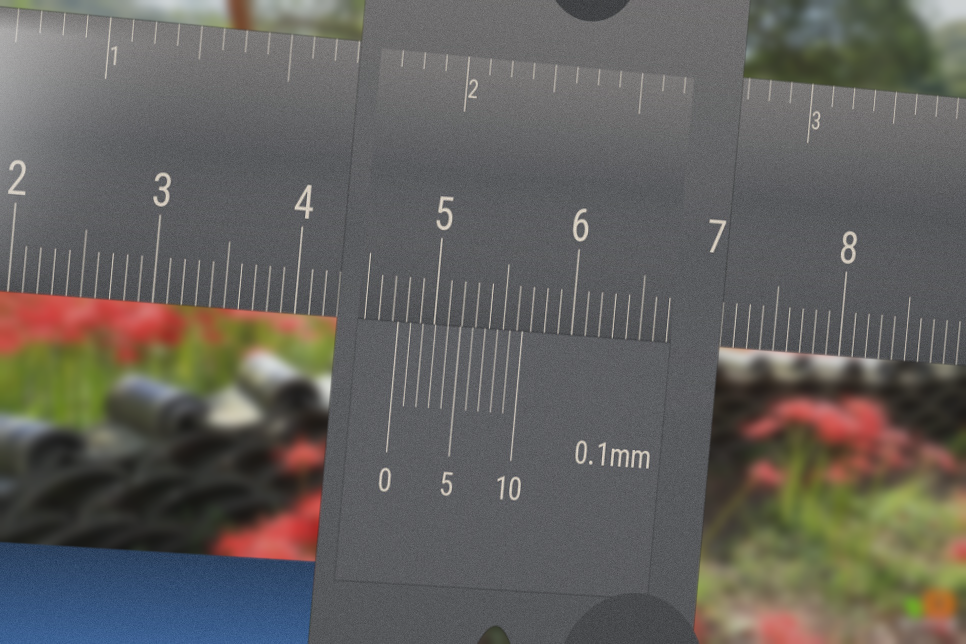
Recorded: 47.4,mm
